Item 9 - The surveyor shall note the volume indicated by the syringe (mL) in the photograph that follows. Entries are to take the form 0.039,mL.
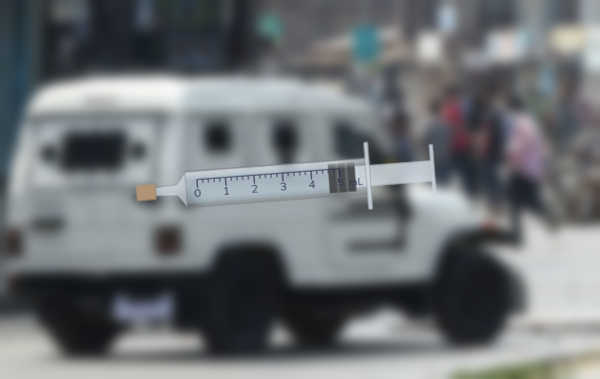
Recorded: 4.6,mL
